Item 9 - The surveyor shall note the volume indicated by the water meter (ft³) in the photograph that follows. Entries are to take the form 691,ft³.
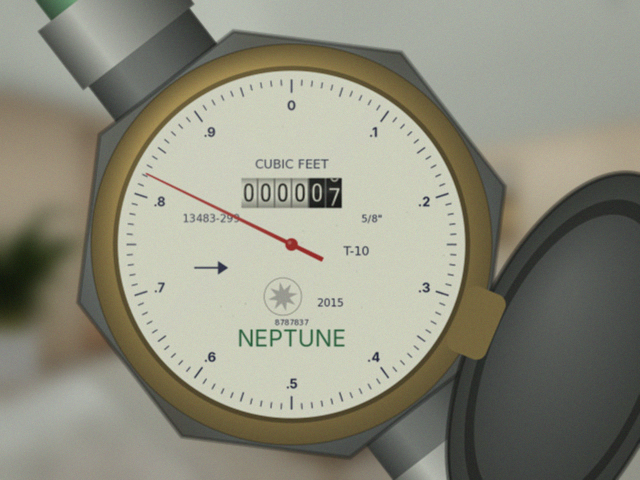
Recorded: 6.82,ft³
